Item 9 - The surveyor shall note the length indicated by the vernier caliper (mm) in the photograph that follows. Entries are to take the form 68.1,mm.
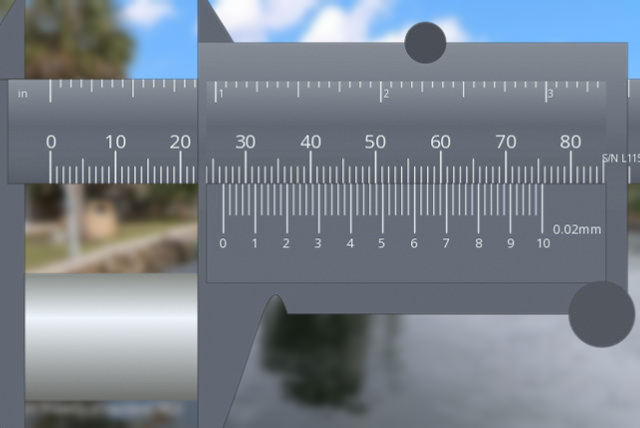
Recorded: 26.6,mm
